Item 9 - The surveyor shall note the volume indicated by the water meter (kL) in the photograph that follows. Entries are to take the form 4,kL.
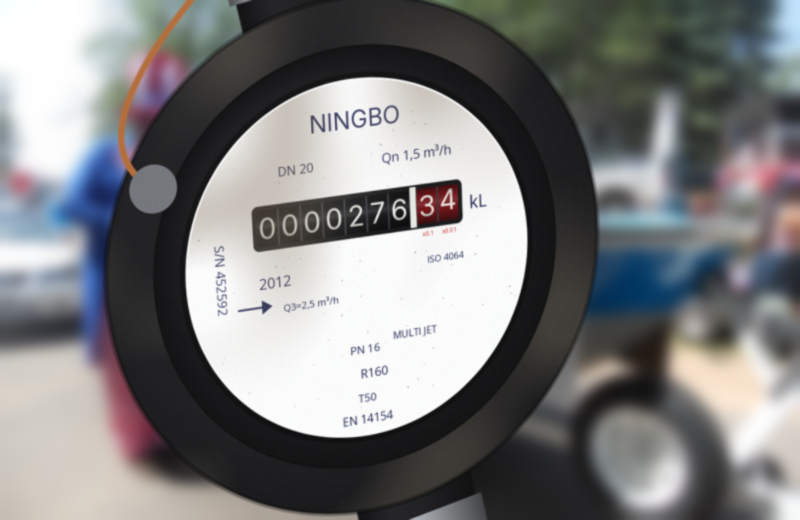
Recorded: 276.34,kL
